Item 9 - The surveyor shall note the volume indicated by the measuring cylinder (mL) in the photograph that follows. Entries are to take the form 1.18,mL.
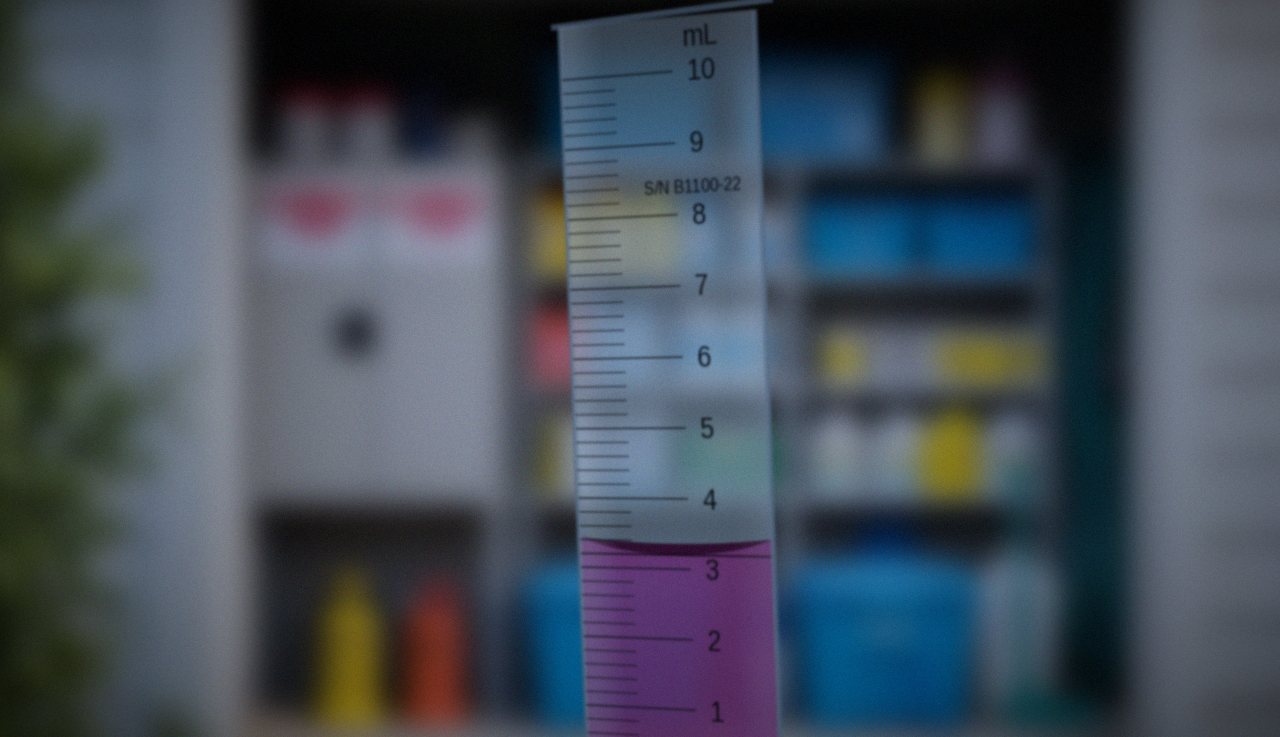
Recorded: 3.2,mL
